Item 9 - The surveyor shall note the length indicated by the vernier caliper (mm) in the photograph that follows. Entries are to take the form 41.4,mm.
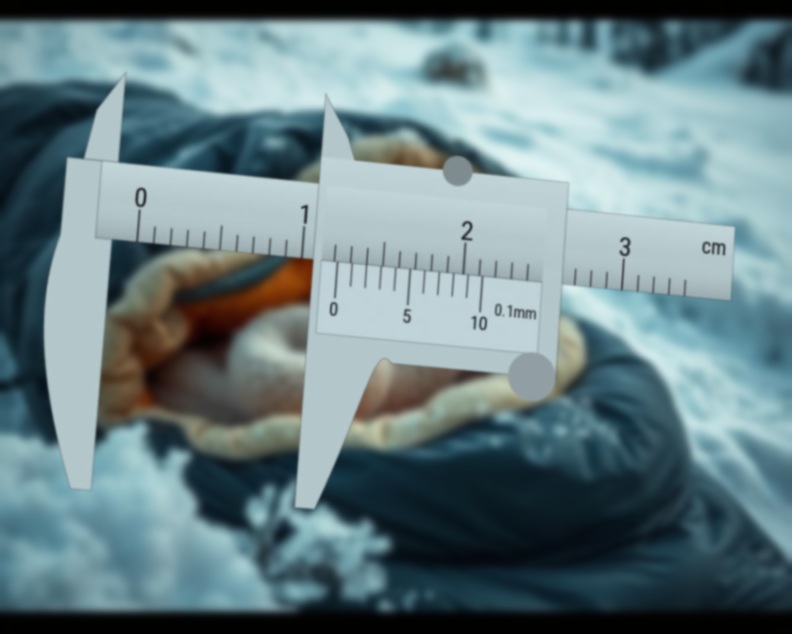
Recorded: 12.2,mm
